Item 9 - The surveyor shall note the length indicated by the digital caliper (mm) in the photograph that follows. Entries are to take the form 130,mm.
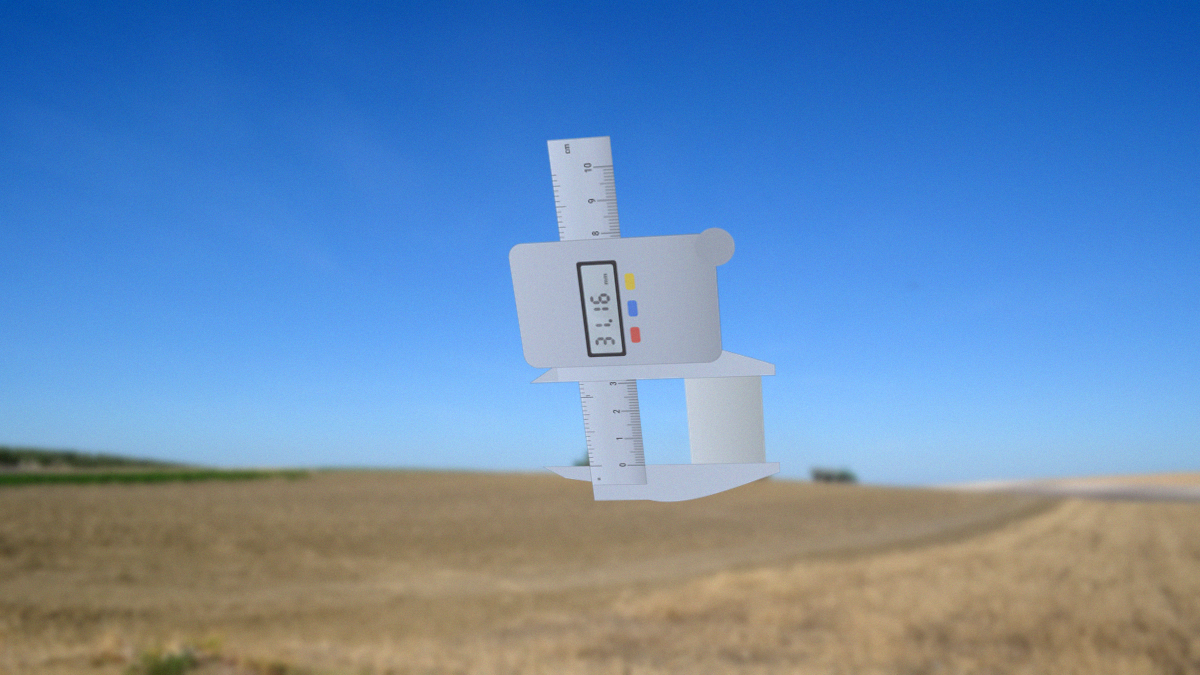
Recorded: 31.16,mm
